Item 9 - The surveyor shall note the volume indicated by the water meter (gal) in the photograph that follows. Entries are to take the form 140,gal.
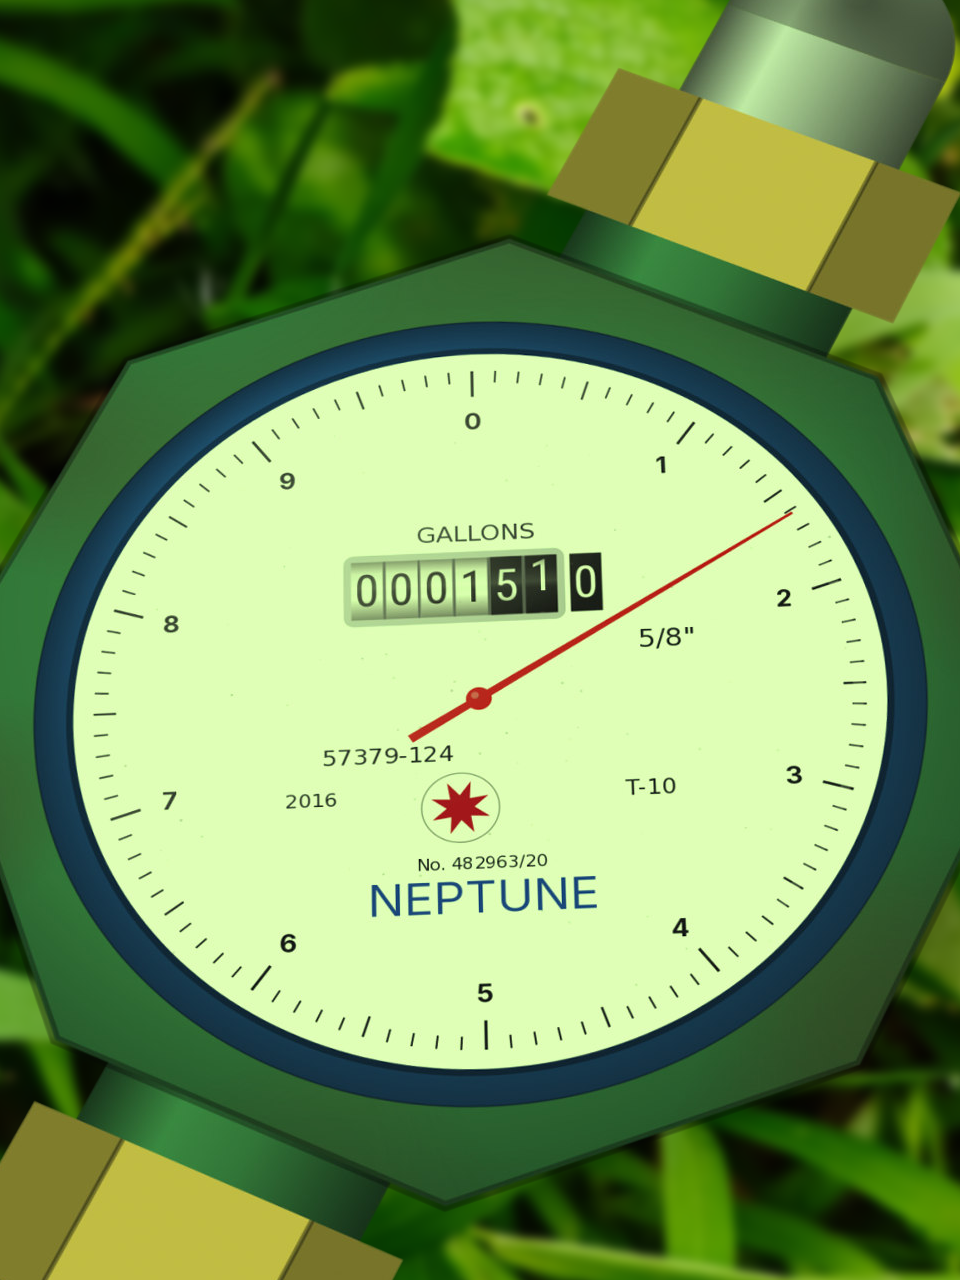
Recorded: 1511.6,gal
